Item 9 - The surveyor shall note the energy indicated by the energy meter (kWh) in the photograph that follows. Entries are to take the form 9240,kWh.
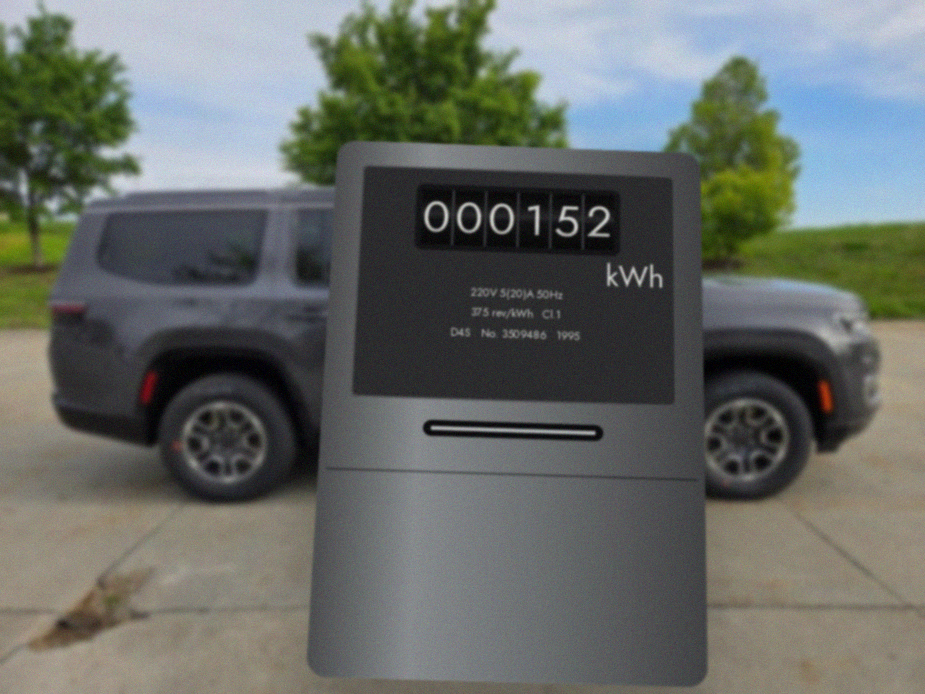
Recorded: 152,kWh
